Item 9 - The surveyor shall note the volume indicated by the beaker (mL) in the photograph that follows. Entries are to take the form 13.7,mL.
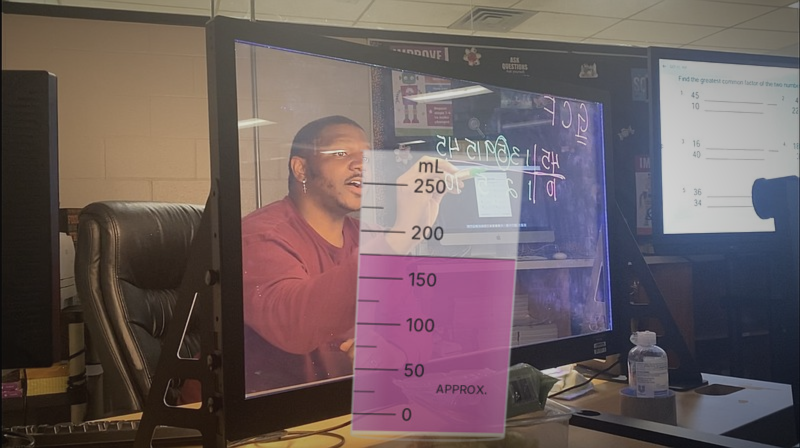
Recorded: 175,mL
